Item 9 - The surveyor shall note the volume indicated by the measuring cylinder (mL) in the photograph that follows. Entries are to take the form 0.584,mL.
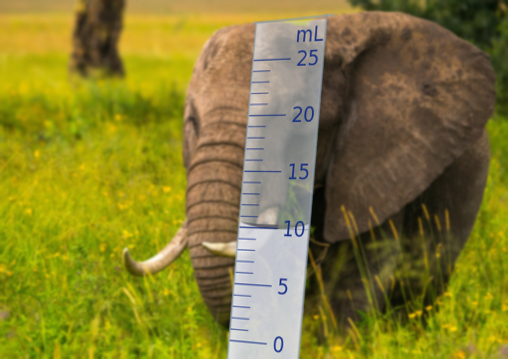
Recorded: 10,mL
